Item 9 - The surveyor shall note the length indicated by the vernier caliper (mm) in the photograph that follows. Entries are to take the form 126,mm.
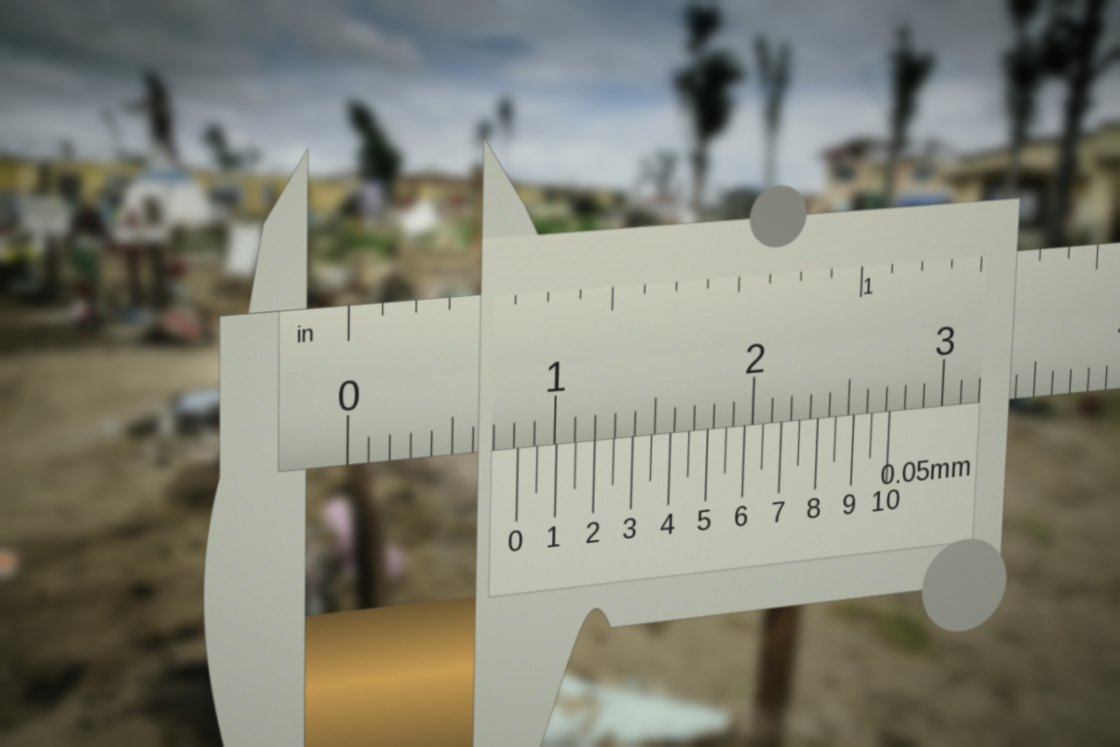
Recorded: 8.2,mm
